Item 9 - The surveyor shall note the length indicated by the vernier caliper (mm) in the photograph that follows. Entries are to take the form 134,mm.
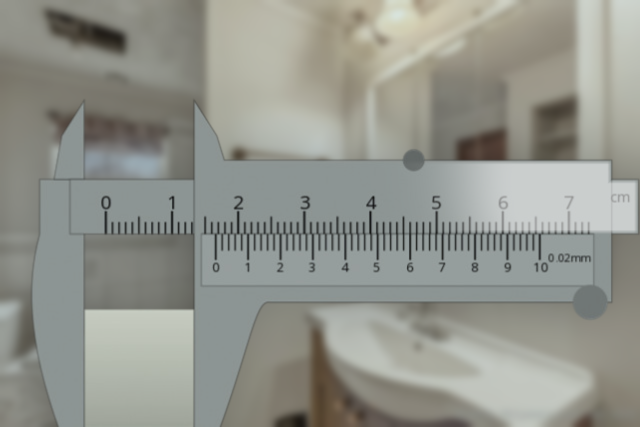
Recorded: 16.6,mm
